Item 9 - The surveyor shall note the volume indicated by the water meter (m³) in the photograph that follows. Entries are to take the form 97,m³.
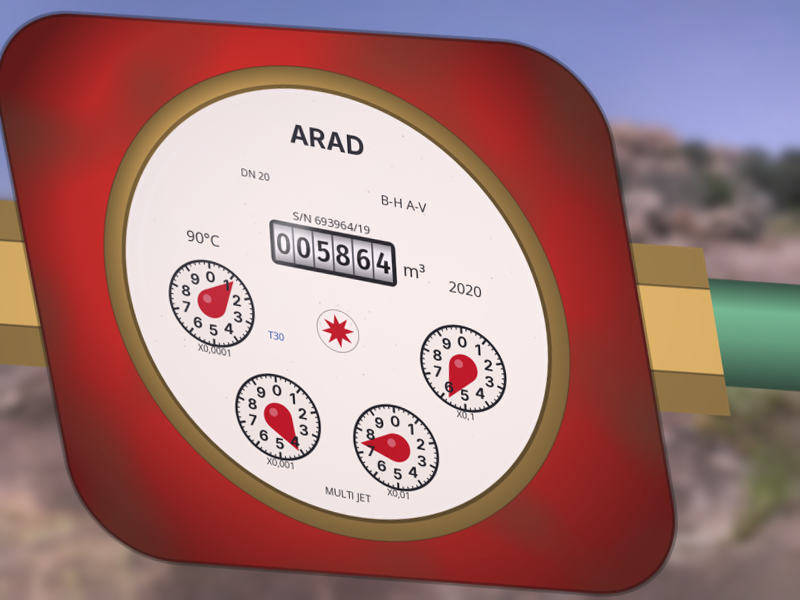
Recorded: 5864.5741,m³
